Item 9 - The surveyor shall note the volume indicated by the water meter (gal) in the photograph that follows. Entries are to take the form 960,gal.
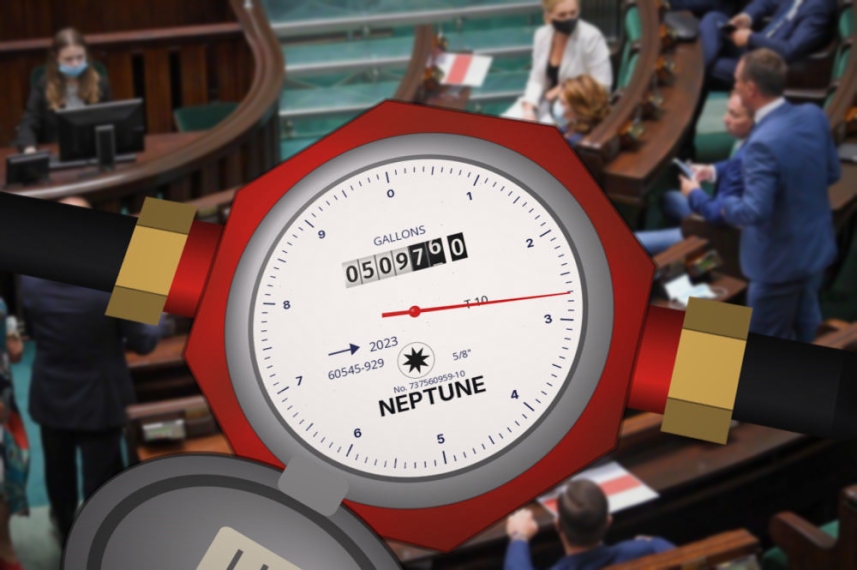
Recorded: 509762.7,gal
